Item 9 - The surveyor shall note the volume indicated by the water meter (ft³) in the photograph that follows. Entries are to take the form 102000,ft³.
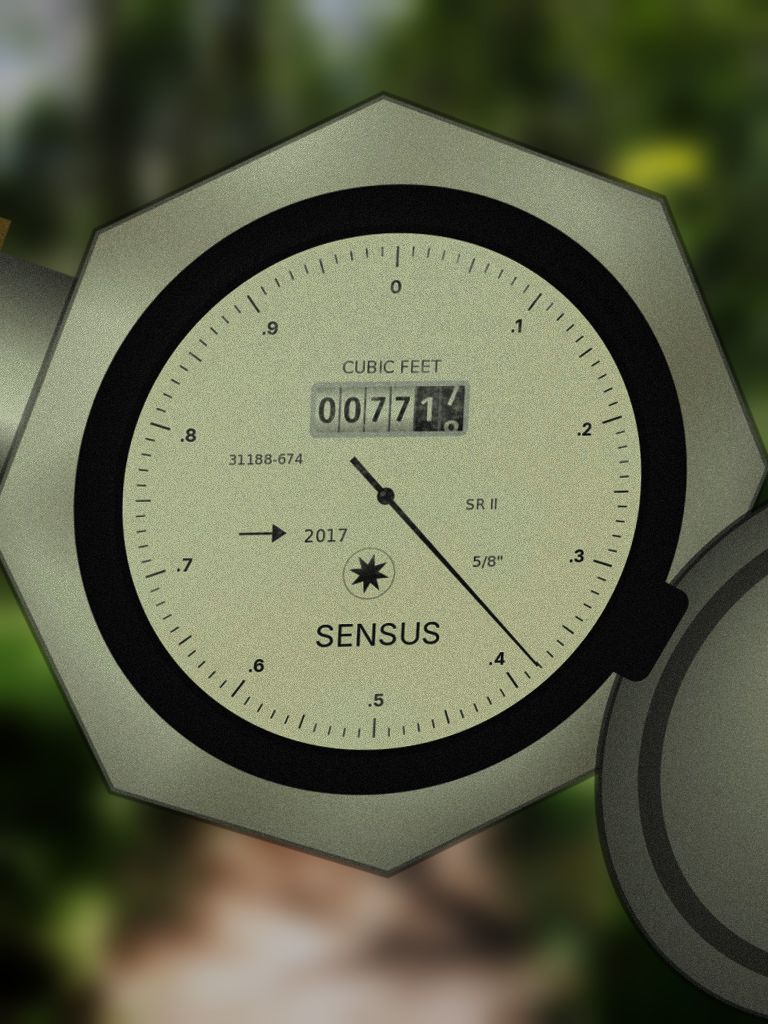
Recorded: 7717.38,ft³
